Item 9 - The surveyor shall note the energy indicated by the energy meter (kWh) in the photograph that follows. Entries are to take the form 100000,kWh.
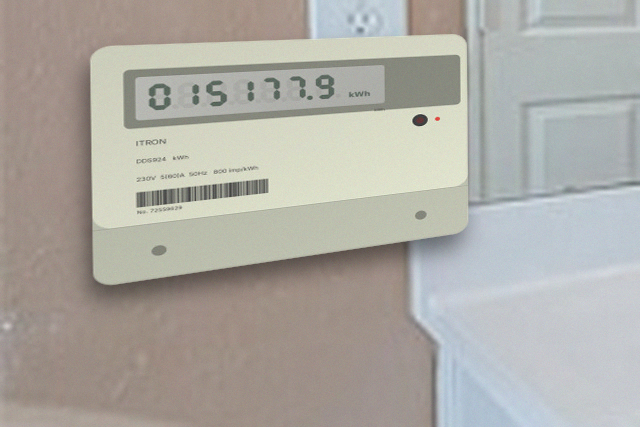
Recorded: 15177.9,kWh
